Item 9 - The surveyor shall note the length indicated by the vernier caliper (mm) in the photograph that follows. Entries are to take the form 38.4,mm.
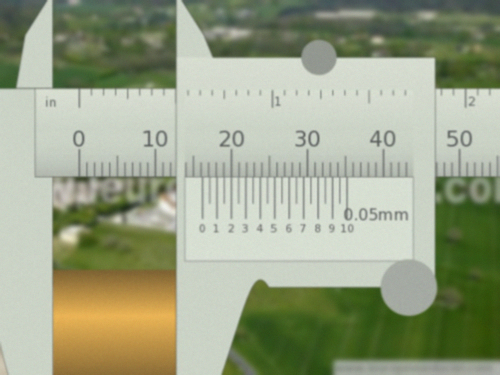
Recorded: 16.2,mm
